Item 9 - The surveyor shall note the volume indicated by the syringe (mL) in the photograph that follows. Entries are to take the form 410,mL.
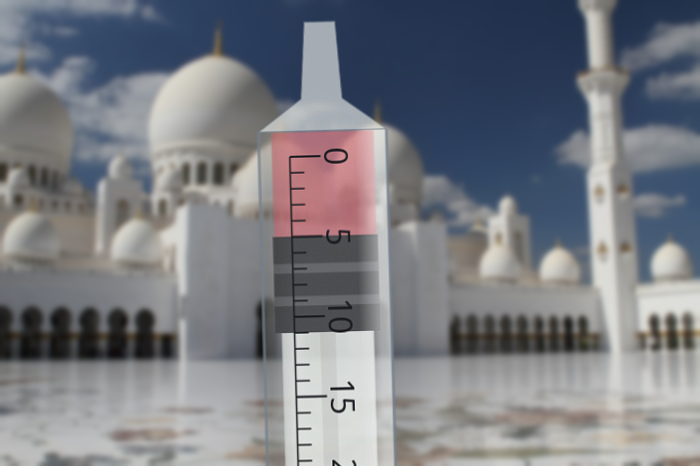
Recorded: 5,mL
